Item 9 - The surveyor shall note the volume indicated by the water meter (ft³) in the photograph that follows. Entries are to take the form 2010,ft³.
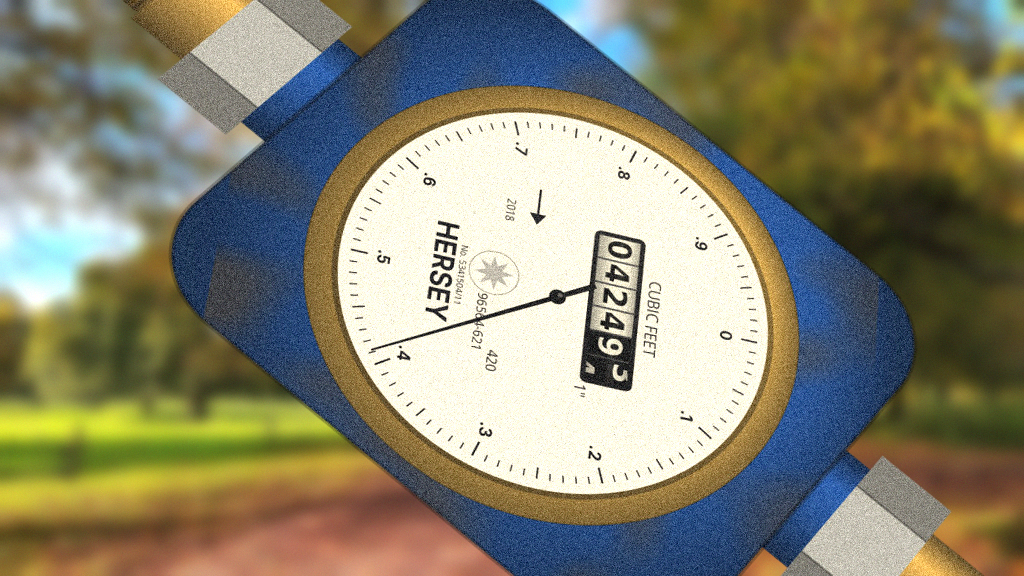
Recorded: 42493.41,ft³
